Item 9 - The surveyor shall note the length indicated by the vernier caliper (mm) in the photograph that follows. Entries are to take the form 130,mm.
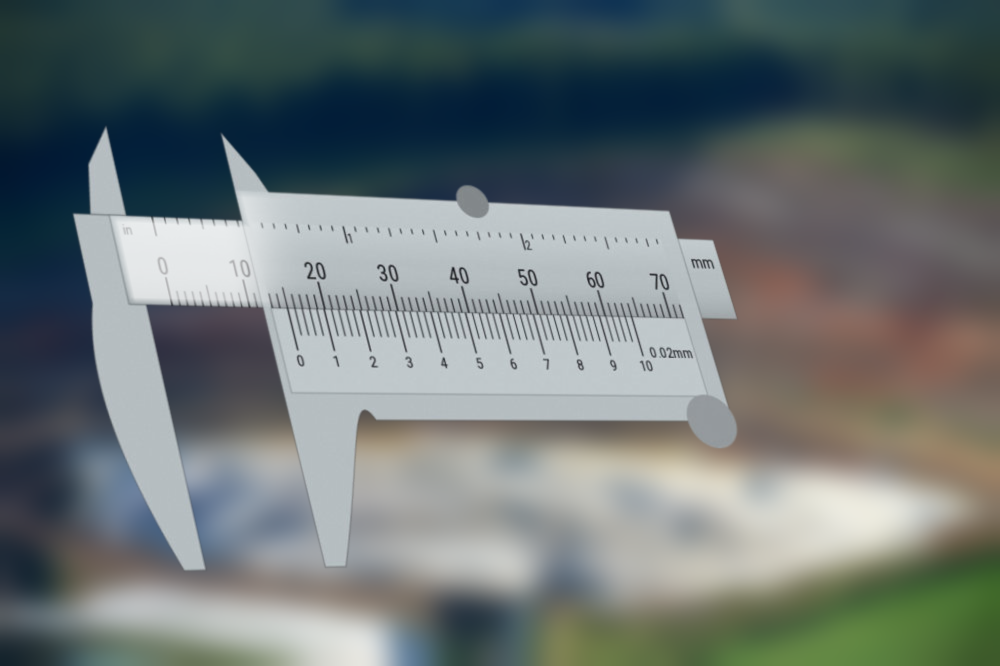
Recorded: 15.0,mm
